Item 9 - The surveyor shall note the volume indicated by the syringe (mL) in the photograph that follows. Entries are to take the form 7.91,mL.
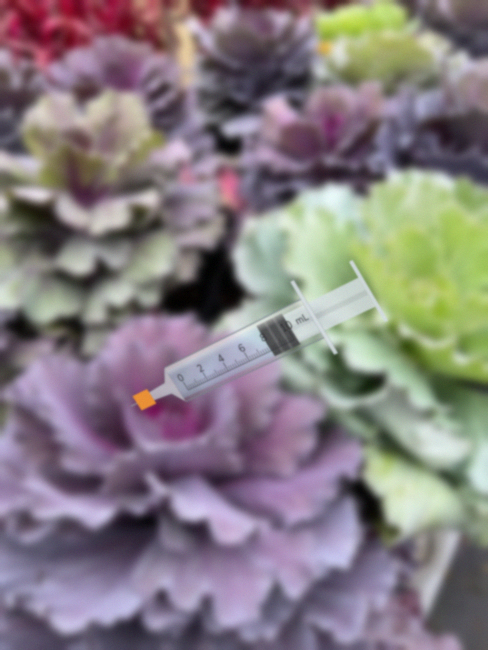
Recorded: 8,mL
